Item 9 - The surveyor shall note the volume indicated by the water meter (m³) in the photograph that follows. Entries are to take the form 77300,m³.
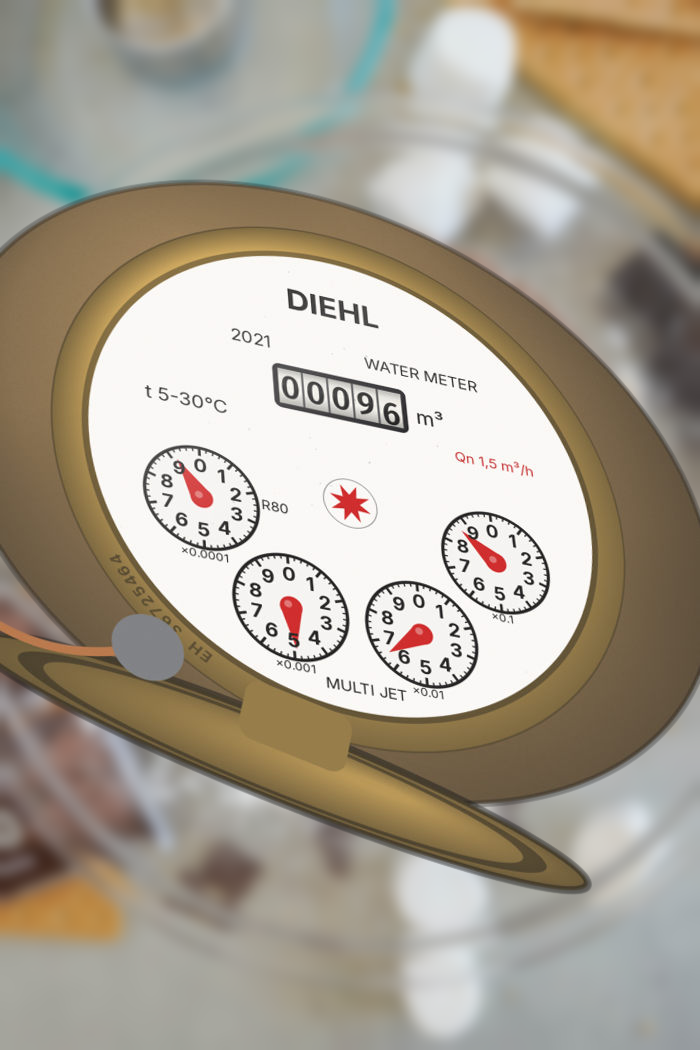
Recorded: 95.8649,m³
